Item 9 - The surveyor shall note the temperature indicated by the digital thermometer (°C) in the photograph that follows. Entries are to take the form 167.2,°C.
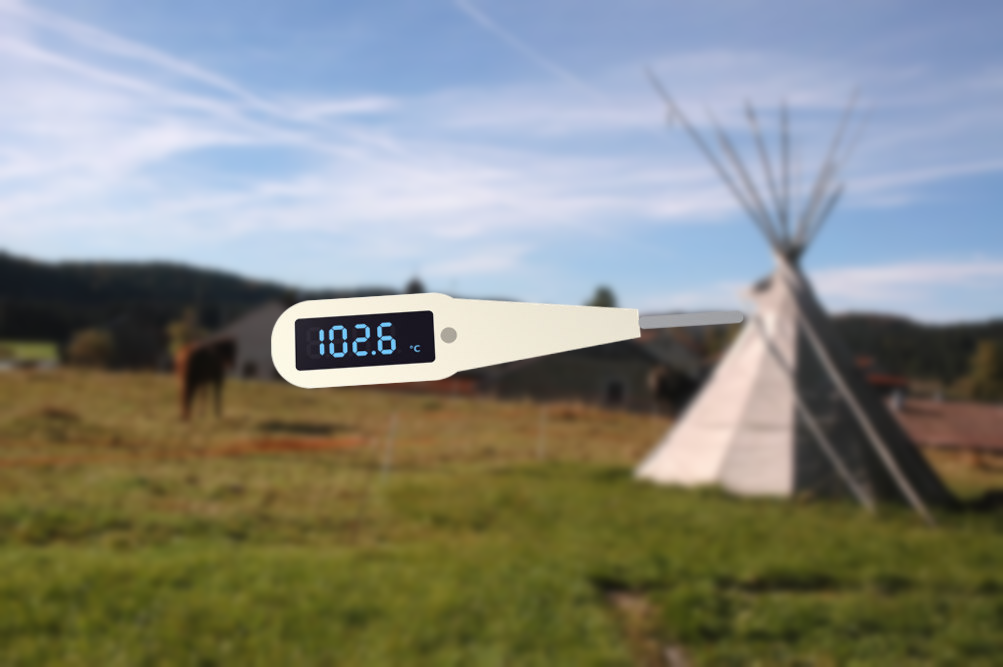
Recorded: 102.6,°C
